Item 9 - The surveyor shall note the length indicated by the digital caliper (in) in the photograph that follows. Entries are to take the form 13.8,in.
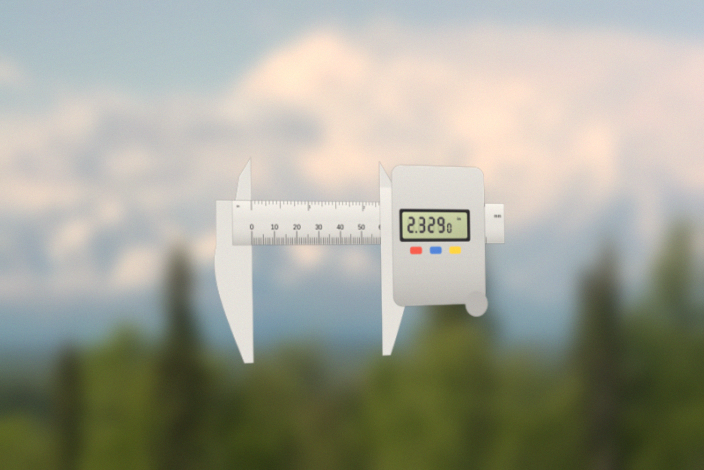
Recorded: 2.3290,in
